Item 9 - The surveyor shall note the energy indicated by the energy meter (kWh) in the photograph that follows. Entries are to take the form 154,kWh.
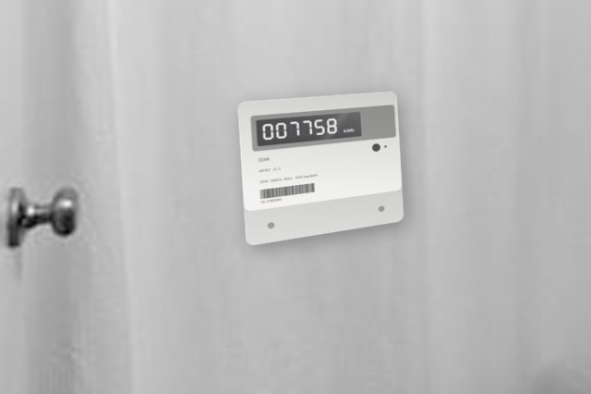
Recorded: 7758,kWh
